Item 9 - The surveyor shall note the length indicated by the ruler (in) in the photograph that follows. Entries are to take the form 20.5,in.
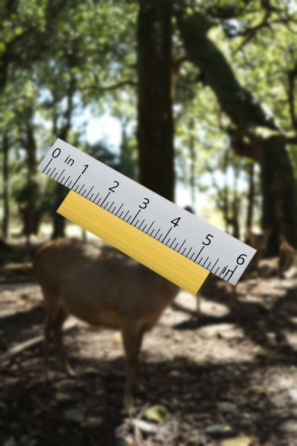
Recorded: 4.5,in
